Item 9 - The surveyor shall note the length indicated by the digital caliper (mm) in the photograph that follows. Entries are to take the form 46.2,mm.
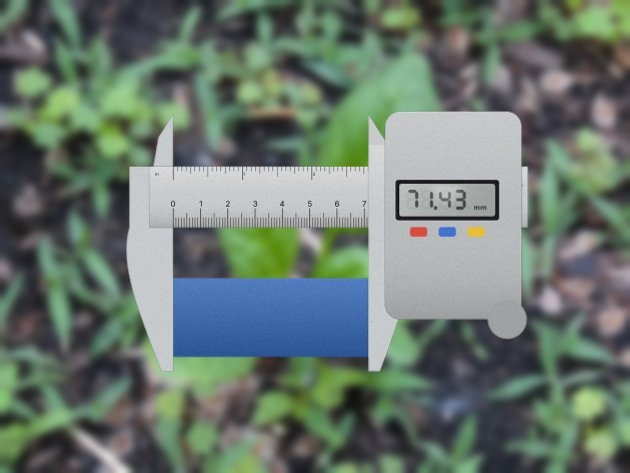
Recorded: 71.43,mm
